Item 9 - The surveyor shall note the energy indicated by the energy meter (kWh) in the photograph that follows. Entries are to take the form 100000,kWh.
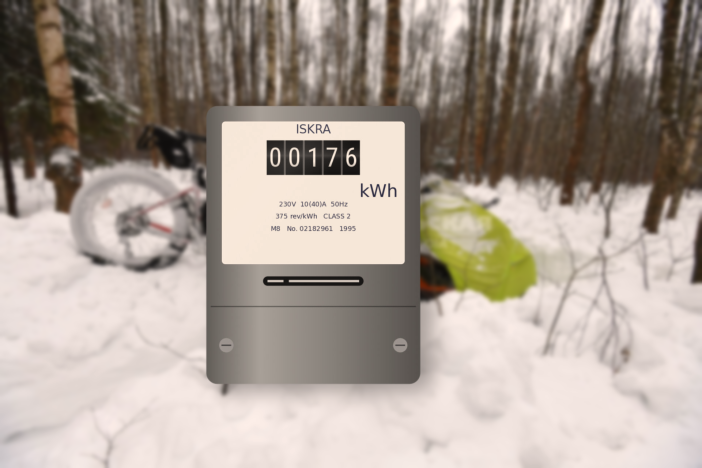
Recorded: 176,kWh
